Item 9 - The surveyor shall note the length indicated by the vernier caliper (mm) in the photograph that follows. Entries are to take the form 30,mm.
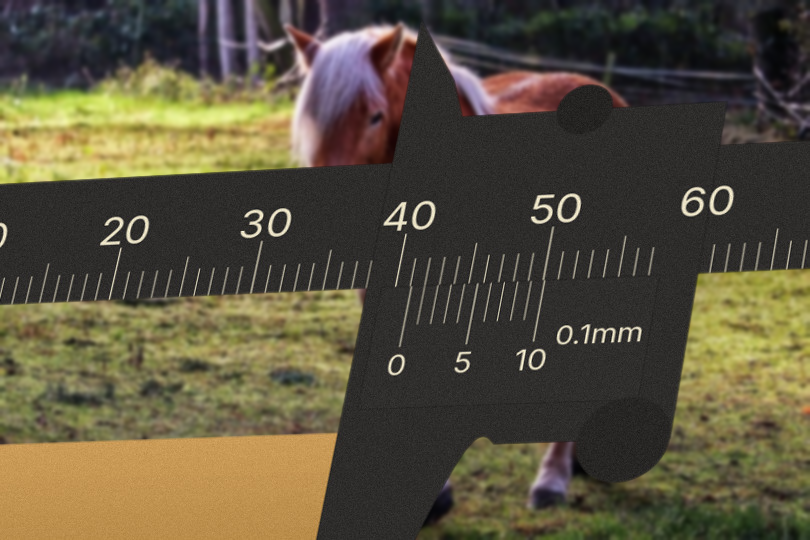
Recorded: 41.1,mm
